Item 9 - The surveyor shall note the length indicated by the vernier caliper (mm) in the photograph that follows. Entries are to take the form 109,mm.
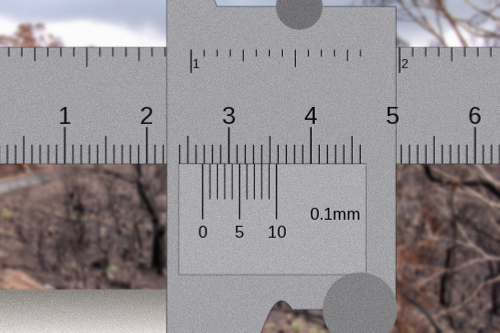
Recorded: 26.8,mm
